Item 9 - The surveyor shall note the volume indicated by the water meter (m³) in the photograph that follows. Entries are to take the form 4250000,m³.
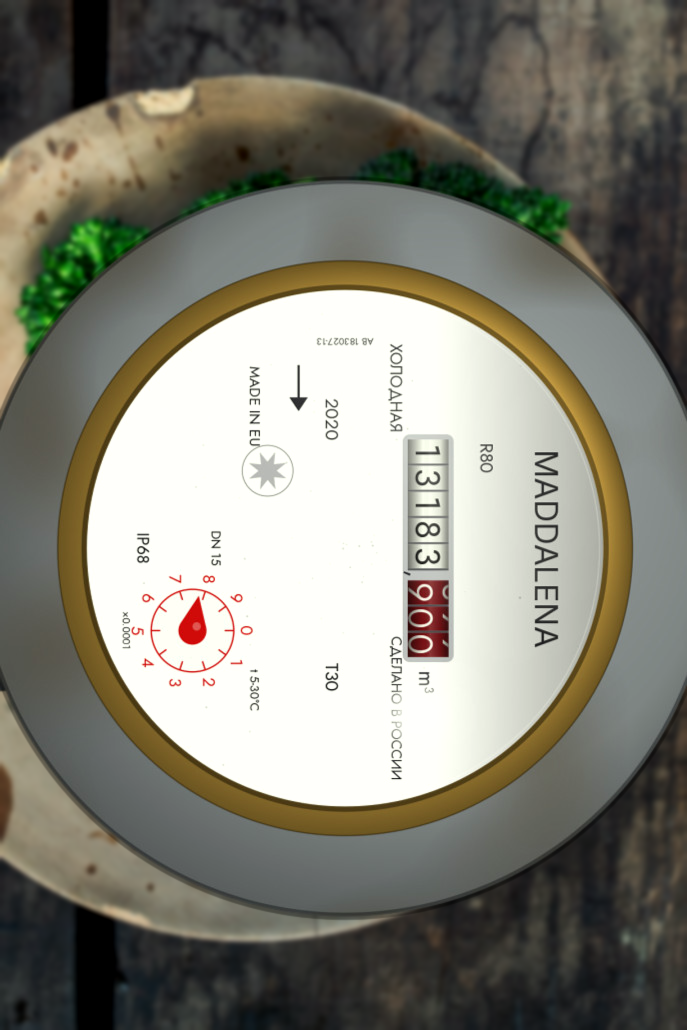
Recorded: 13183.8997,m³
